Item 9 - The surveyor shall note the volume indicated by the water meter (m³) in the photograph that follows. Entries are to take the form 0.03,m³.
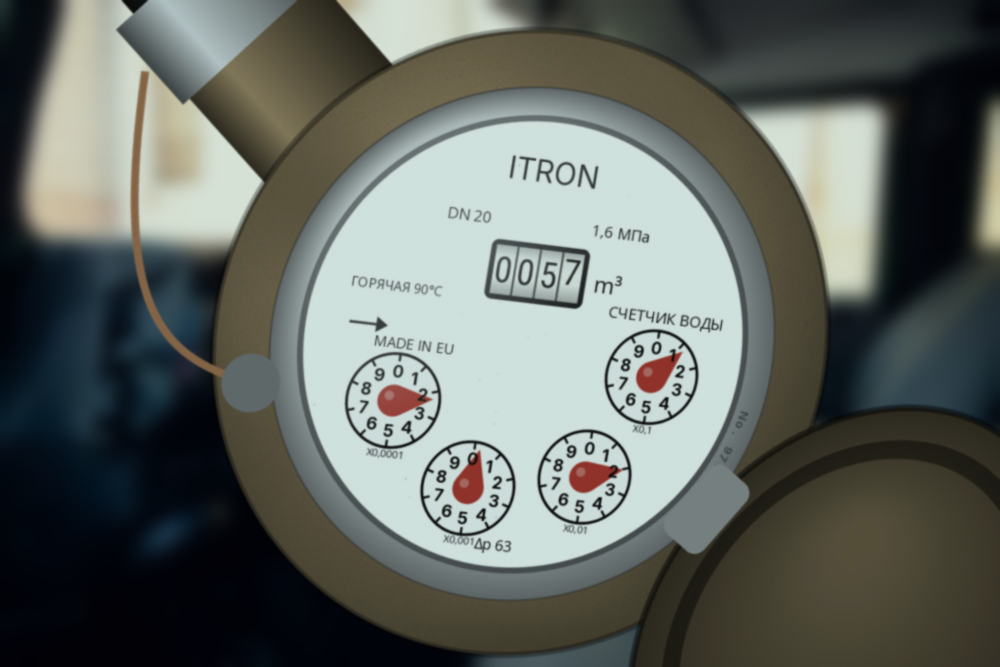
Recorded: 57.1202,m³
